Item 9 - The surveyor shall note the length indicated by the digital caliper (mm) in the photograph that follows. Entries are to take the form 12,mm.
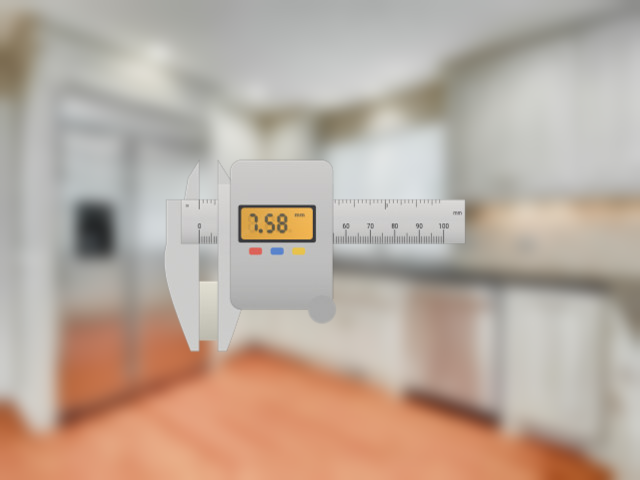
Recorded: 7.58,mm
